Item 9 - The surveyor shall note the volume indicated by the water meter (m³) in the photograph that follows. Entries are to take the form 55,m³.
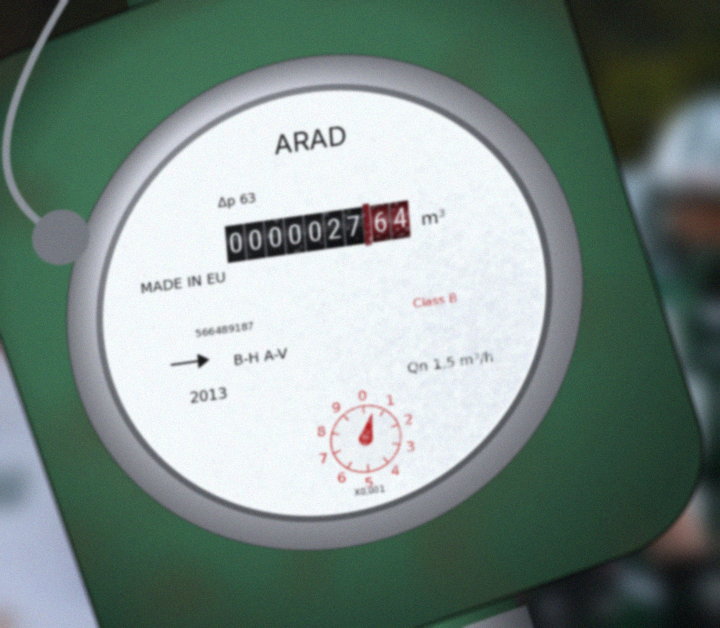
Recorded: 27.640,m³
